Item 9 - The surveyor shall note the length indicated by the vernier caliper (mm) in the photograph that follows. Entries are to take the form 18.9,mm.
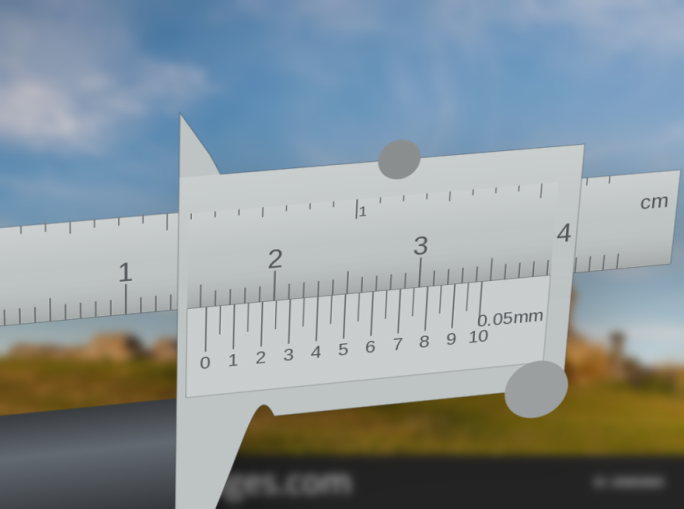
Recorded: 15.4,mm
